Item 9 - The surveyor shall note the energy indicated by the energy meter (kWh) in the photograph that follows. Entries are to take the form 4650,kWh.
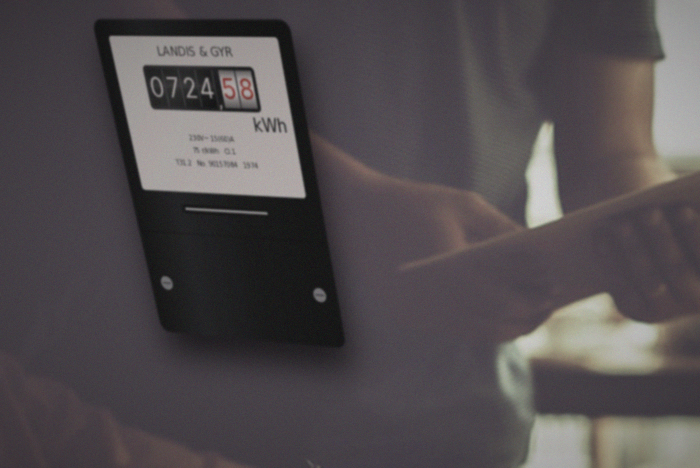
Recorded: 724.58,kWh
